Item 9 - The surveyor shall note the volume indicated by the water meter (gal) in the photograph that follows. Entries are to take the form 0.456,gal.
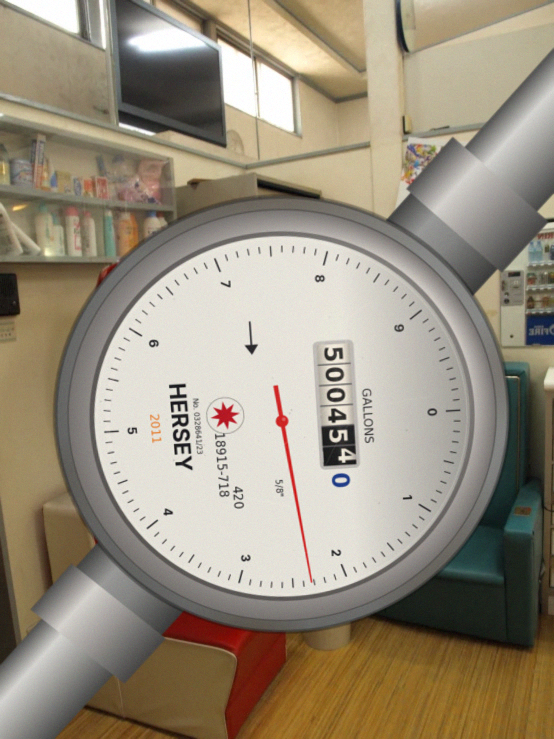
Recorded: 5004542.3,gal
